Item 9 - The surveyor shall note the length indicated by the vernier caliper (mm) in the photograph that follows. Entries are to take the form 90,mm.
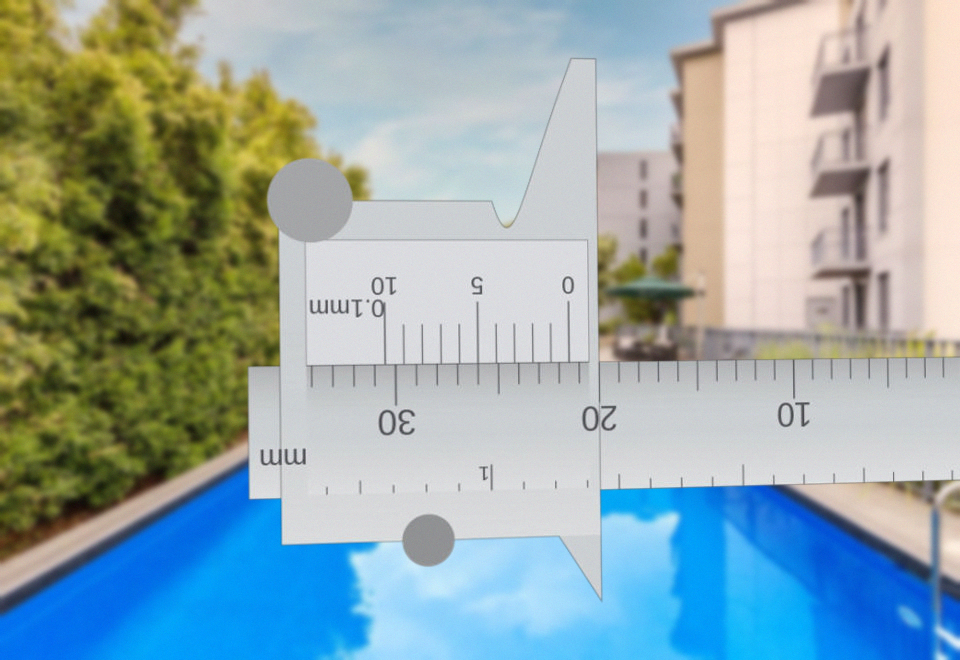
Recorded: 21.5,mm
